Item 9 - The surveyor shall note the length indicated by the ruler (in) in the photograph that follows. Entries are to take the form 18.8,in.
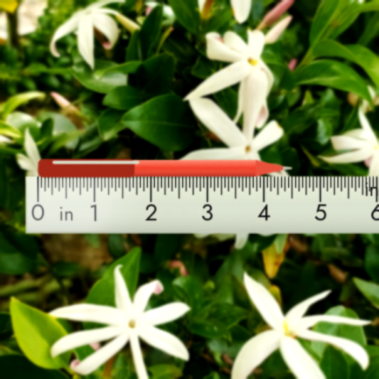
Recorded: 4.5,in
